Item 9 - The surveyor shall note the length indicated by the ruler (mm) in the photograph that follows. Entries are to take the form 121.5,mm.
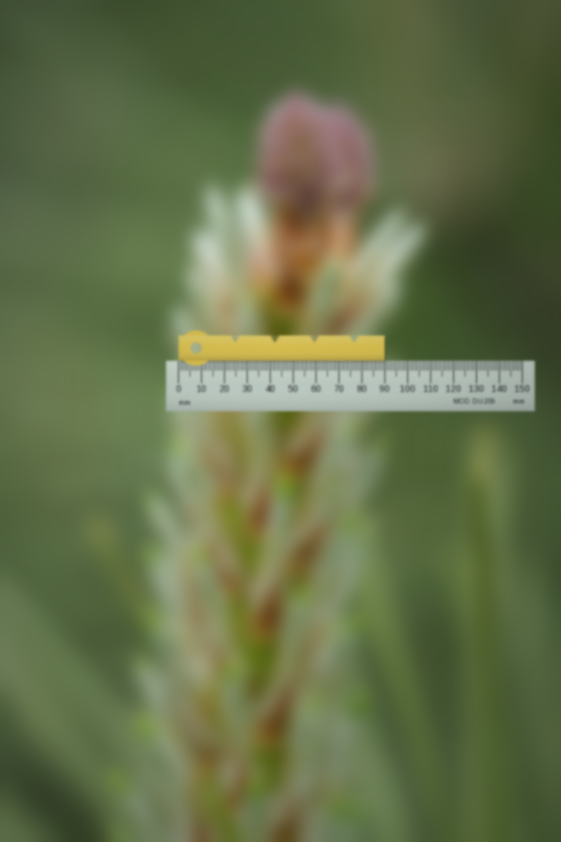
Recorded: 90,mm
